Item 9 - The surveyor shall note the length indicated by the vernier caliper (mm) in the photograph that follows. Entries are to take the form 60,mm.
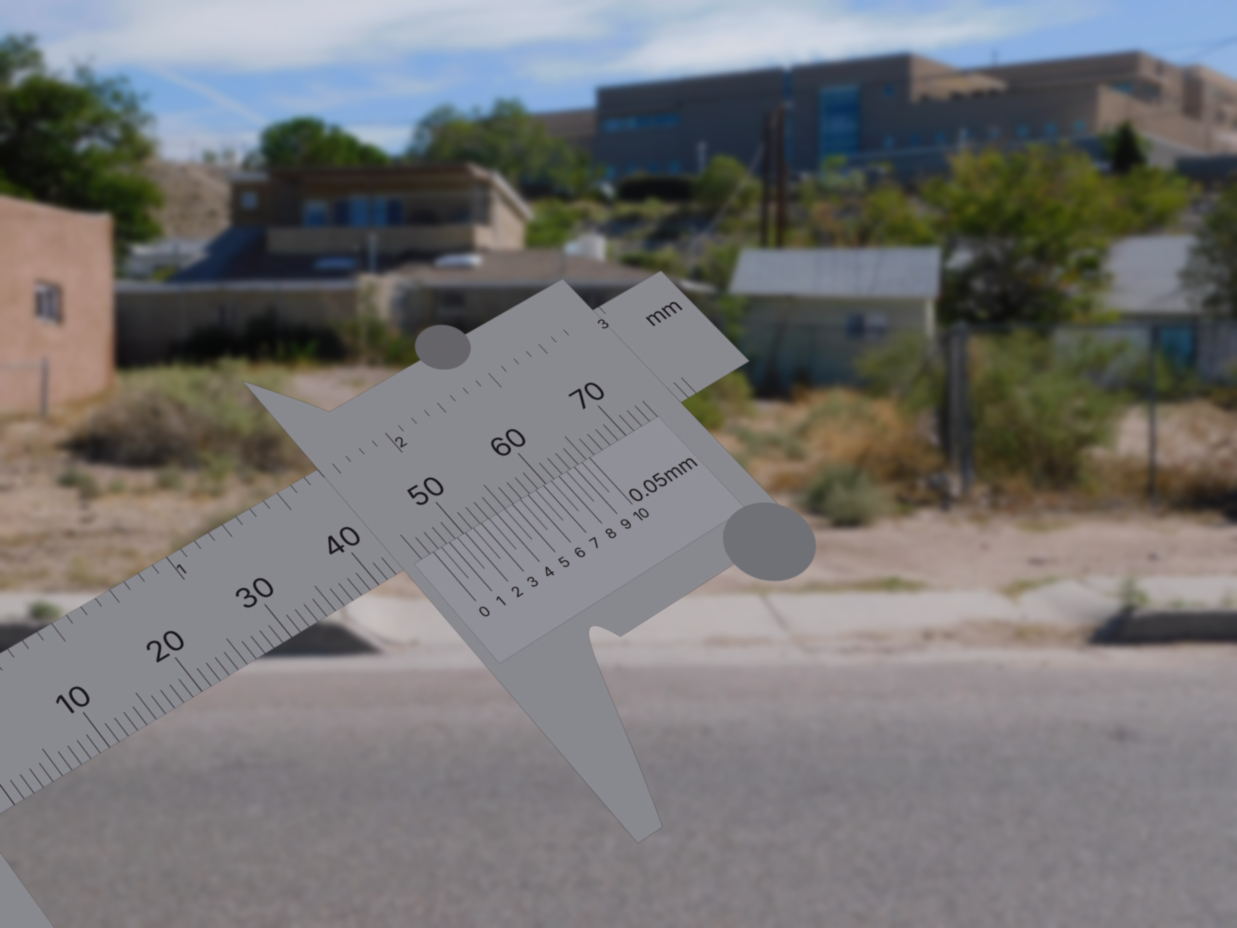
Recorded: 46.4,mm
